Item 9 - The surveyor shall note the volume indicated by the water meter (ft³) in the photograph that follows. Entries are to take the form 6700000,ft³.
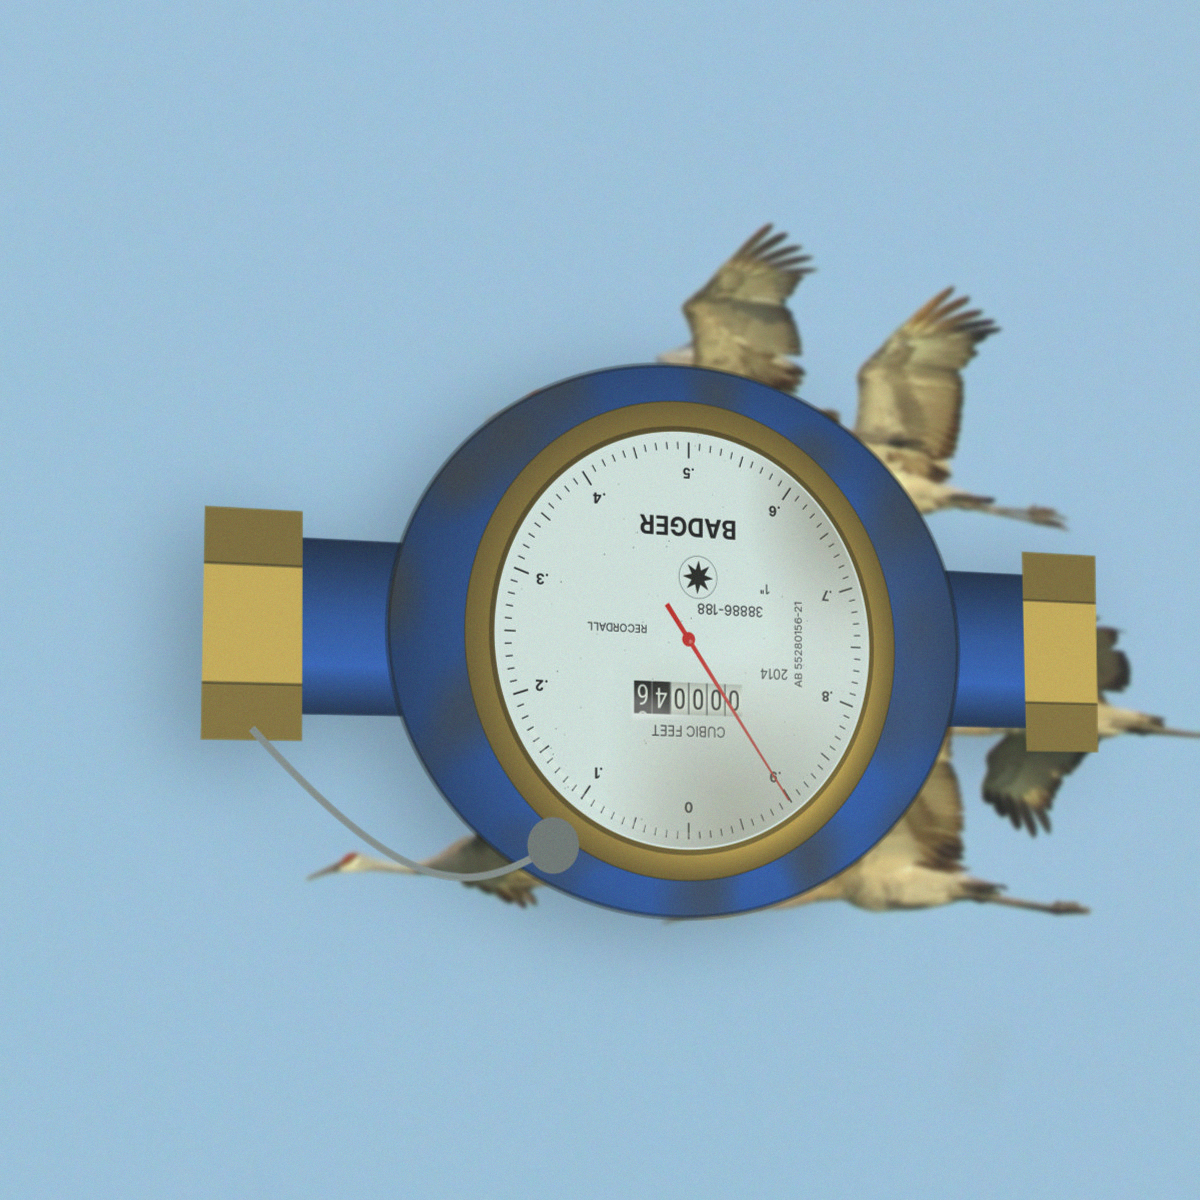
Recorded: 45.90,ft³
